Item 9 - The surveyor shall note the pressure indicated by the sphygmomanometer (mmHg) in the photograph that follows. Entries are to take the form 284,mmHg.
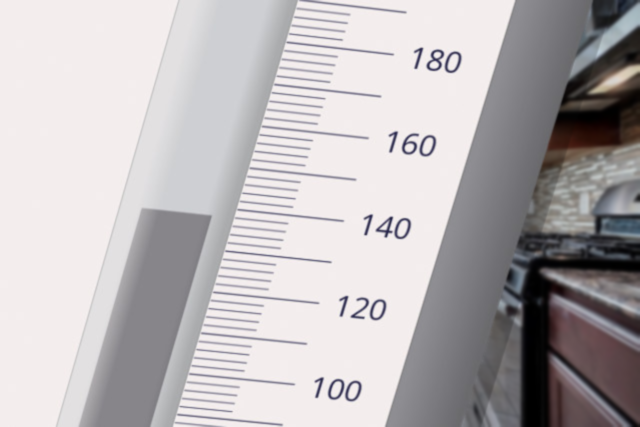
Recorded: 138,mmHg
